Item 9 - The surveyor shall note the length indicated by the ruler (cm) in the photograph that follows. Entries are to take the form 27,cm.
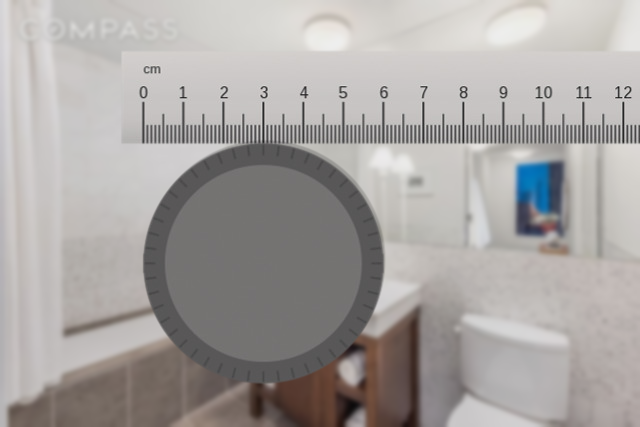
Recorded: 6,cm
